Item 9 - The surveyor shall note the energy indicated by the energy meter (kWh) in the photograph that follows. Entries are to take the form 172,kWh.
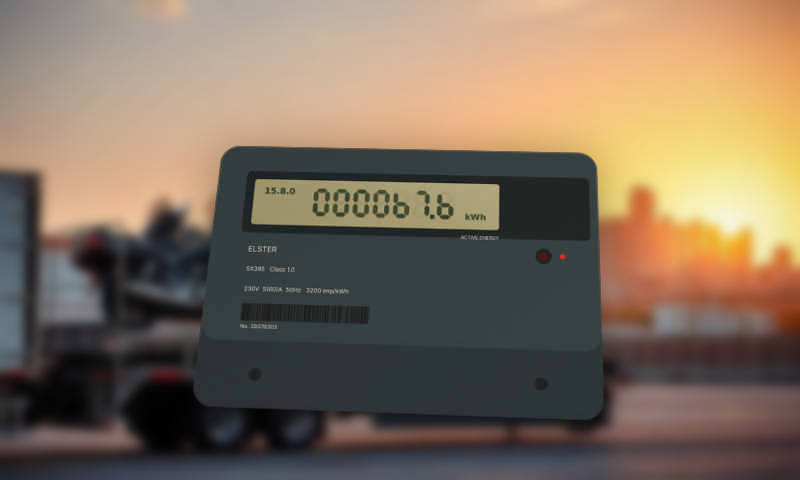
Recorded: 67.6,kWh
